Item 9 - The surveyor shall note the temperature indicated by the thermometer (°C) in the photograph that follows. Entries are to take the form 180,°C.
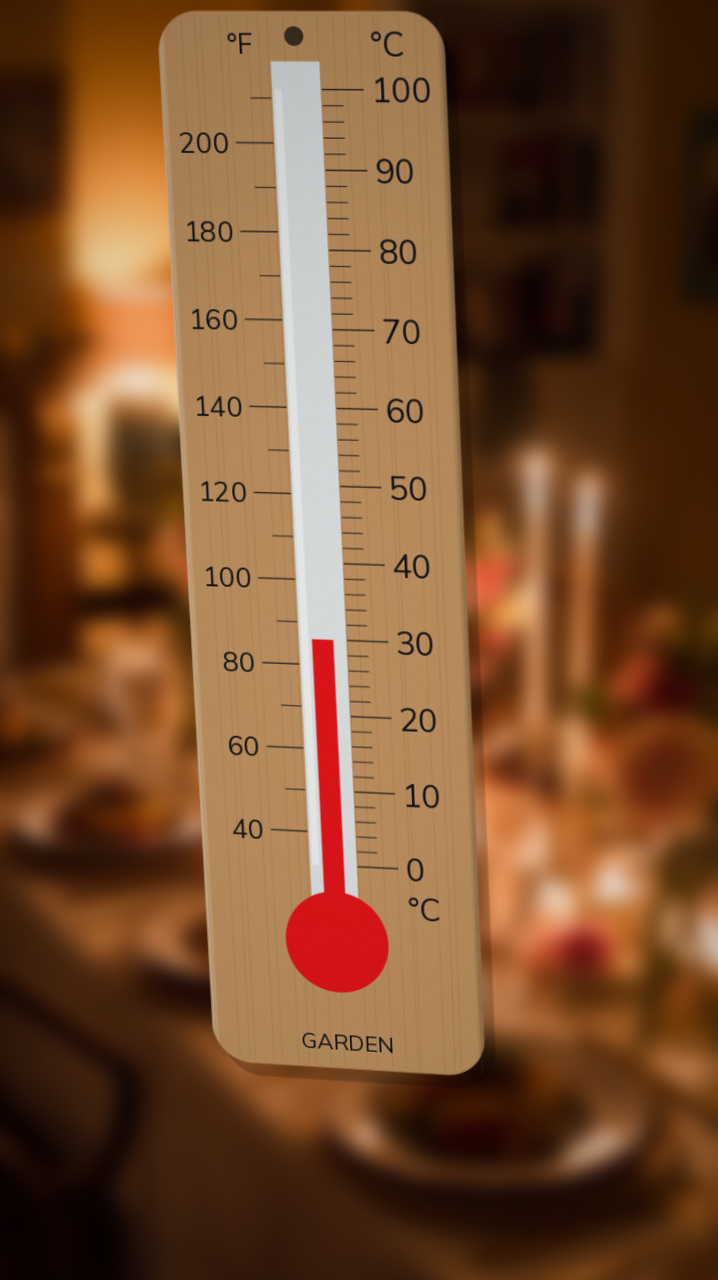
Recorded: 30,°C
